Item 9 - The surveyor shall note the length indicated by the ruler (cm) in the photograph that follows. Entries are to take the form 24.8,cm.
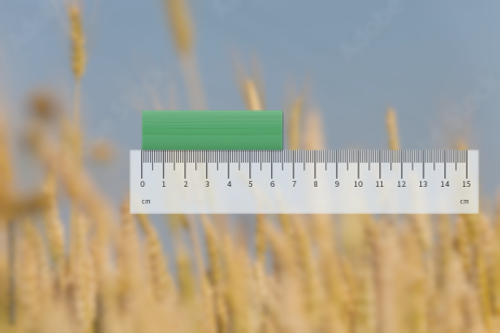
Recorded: 6.5,cm
